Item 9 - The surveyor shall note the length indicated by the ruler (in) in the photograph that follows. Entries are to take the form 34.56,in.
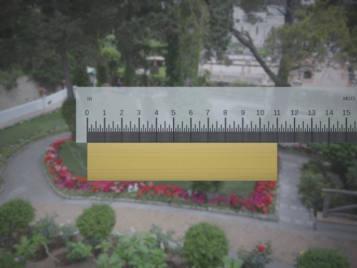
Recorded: 11,in
